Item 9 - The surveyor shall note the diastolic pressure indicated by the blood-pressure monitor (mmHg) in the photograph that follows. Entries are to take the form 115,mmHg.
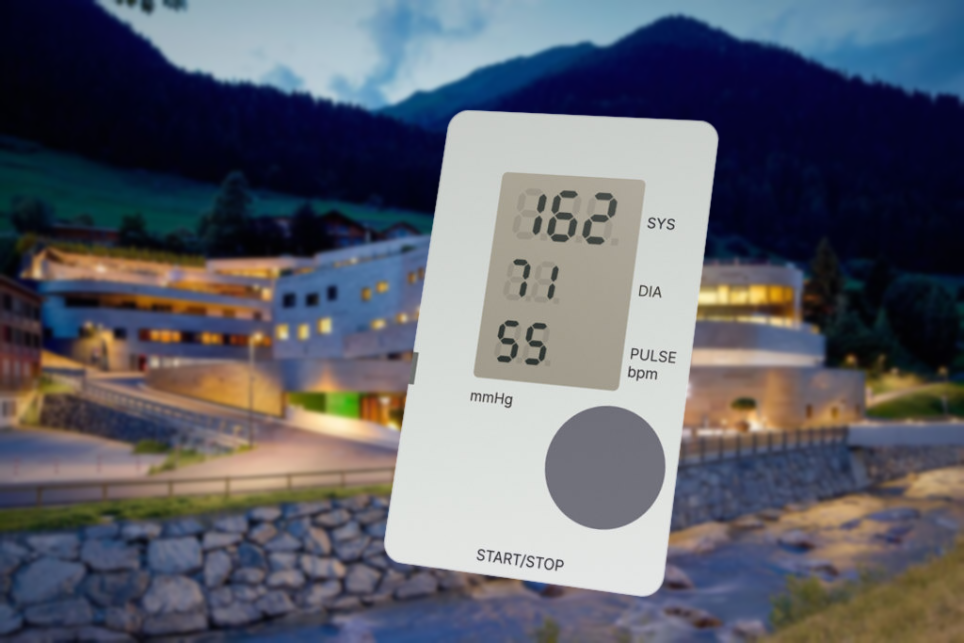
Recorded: 71,mmHg
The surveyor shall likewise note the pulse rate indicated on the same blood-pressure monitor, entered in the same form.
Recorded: 55,bpm
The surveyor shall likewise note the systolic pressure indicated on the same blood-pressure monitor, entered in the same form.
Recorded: 162,mmHg
